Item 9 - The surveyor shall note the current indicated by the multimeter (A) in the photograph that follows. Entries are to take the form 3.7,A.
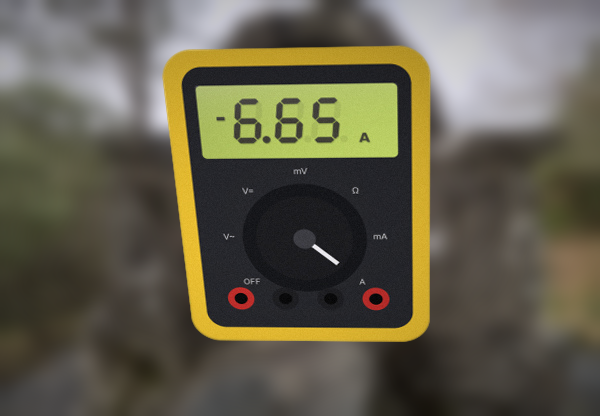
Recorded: -6.65,A
